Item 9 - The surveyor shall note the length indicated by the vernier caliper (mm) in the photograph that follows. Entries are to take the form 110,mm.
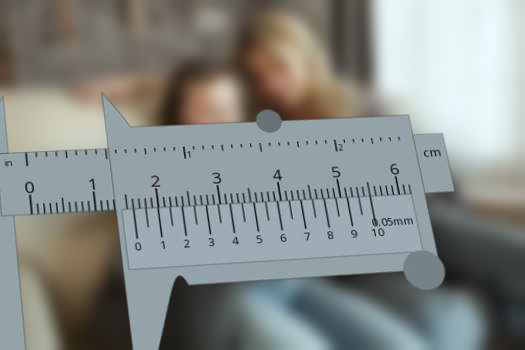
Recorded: 16.0,mm
